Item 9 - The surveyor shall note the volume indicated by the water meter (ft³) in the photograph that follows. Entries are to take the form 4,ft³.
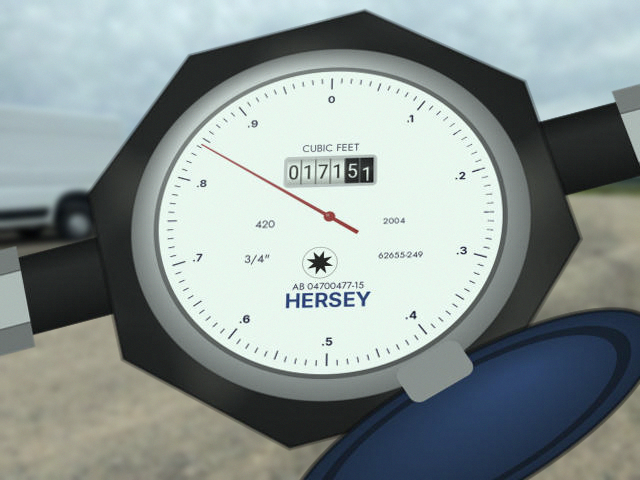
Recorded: 17150.84,ft³
